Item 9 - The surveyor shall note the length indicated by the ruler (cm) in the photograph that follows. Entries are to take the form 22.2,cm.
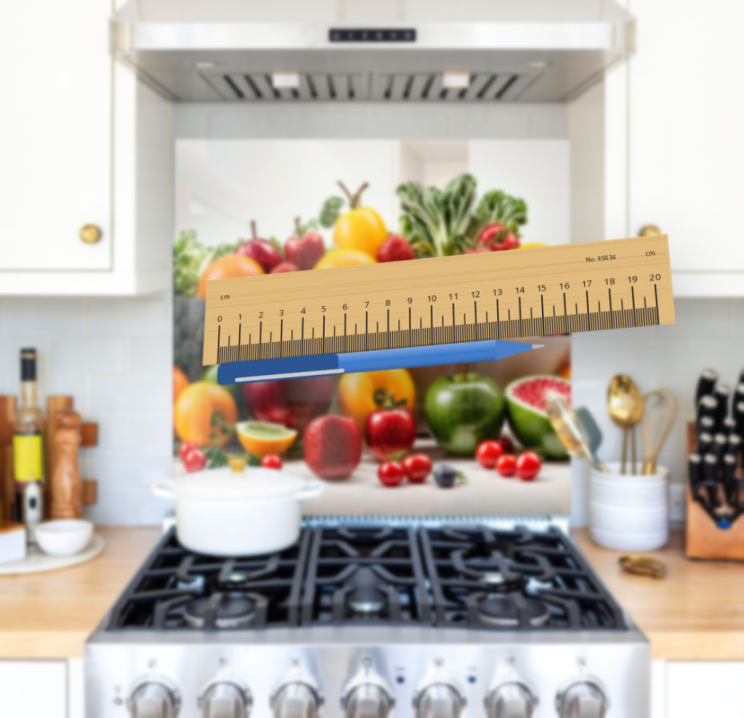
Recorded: 15,cm
